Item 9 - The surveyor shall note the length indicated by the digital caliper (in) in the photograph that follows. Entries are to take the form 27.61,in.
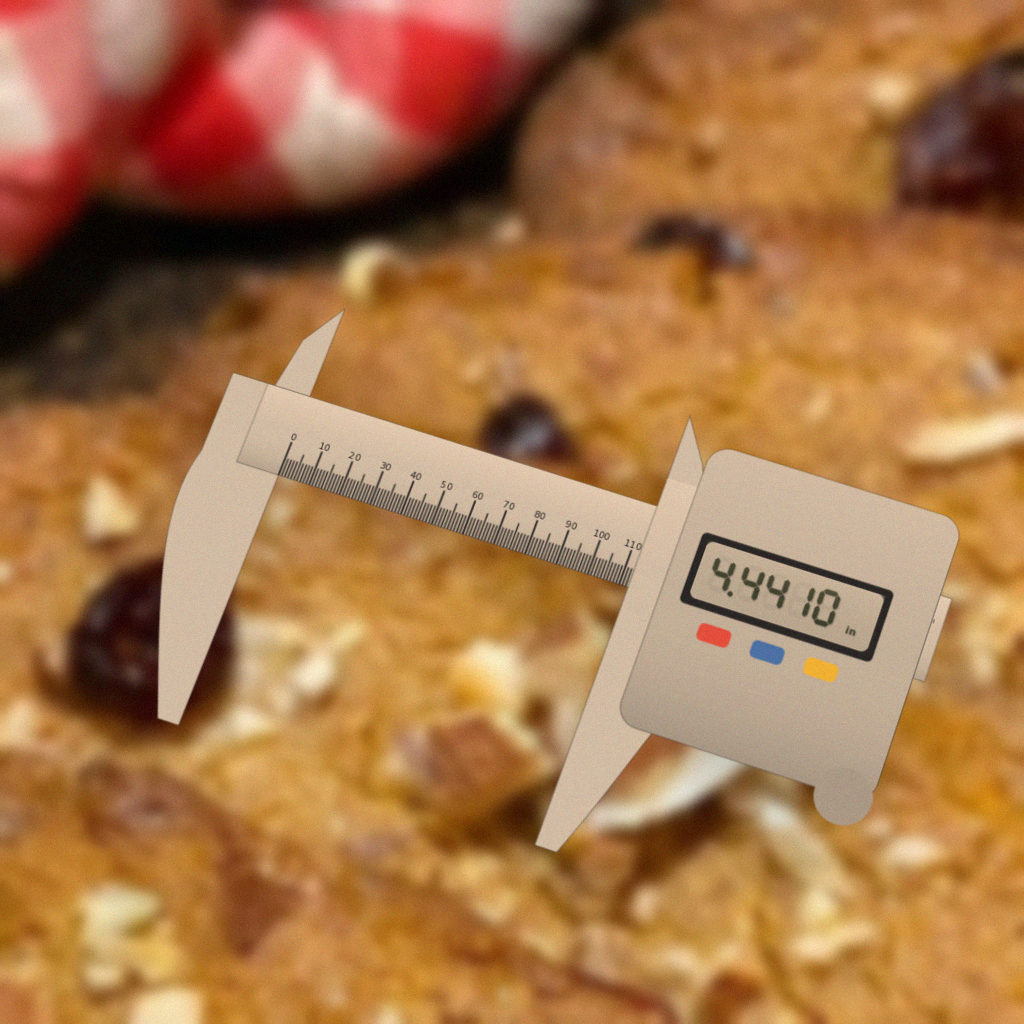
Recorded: 4.4410,in
